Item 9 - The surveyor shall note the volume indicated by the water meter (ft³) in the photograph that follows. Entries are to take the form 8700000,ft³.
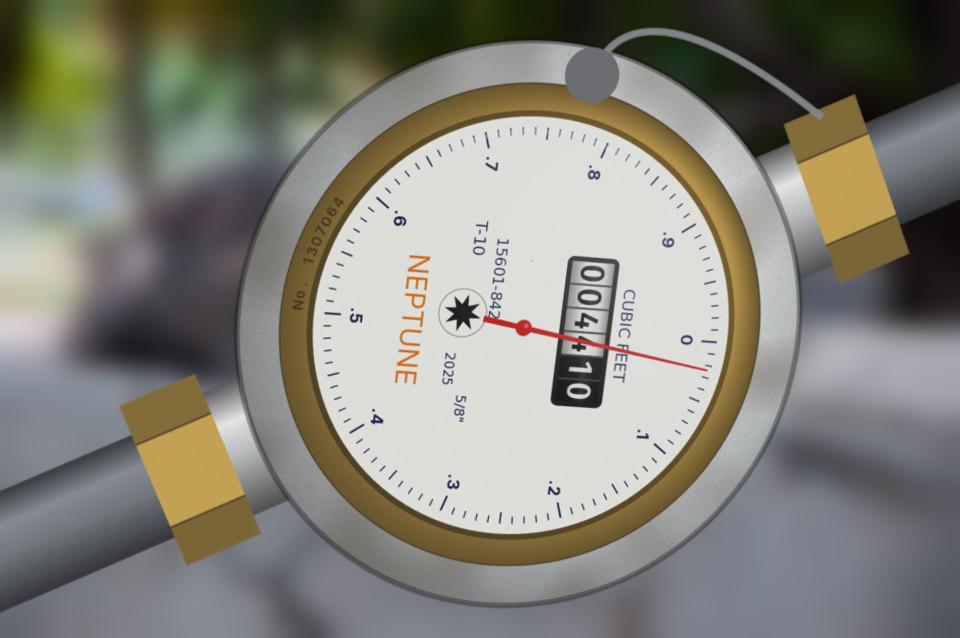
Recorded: 4410.02,ft³
